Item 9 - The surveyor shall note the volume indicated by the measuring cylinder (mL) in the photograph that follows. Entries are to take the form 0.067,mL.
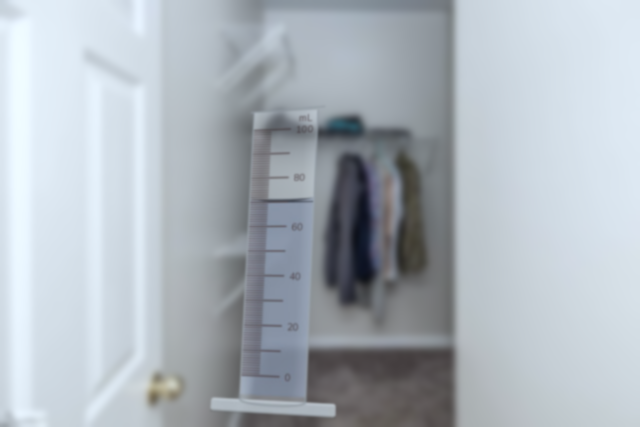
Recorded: 70,mL
